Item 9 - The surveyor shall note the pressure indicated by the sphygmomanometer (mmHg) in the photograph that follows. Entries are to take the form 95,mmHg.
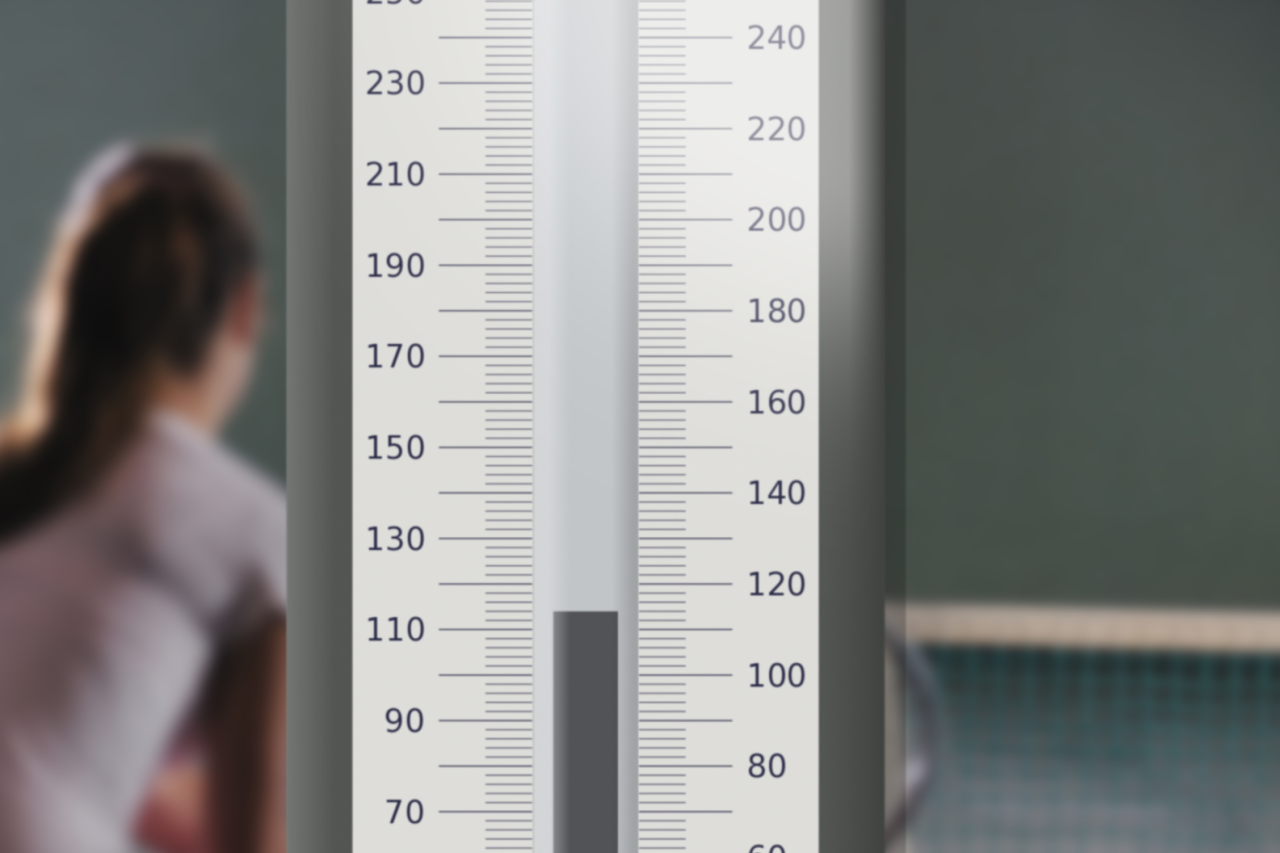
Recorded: 114,mmHg
